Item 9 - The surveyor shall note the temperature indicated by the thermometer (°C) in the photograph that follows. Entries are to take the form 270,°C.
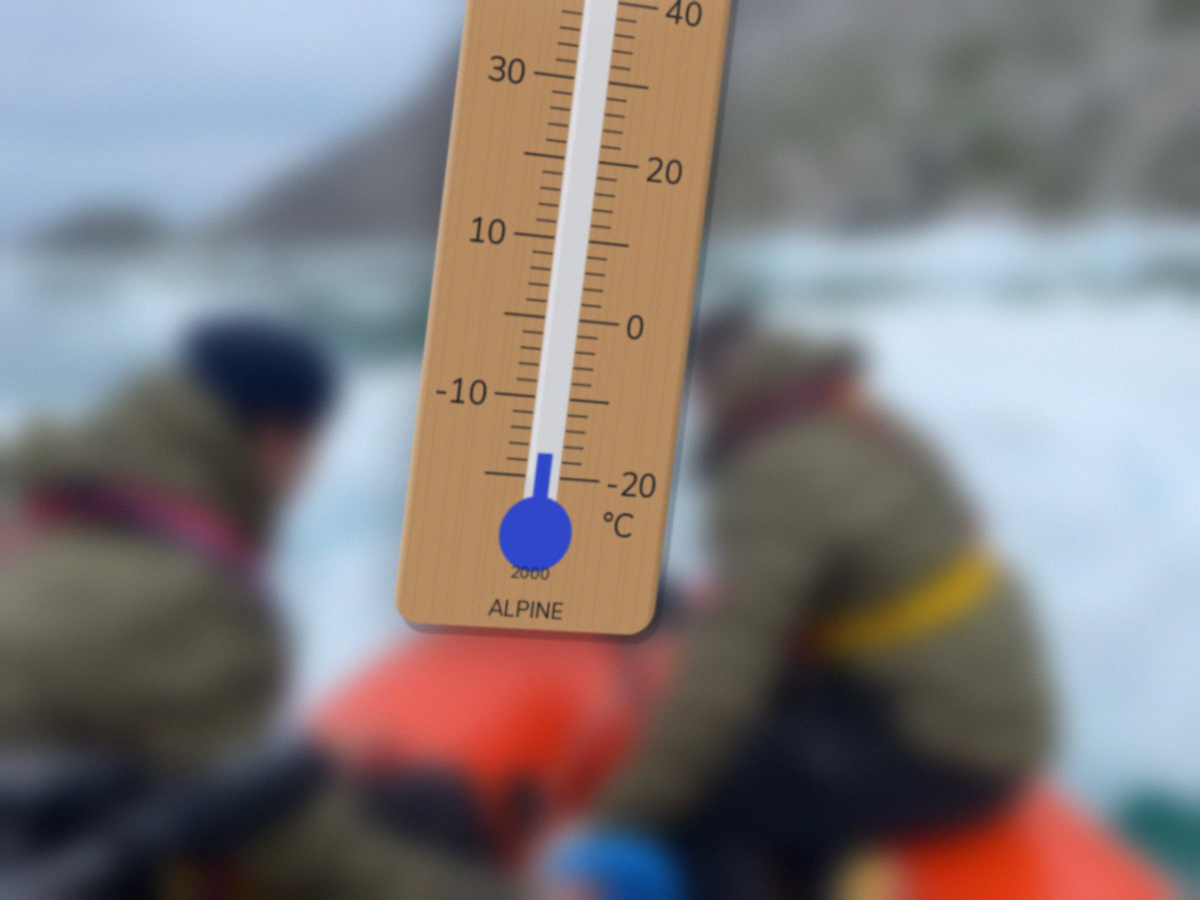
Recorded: -17,°C
